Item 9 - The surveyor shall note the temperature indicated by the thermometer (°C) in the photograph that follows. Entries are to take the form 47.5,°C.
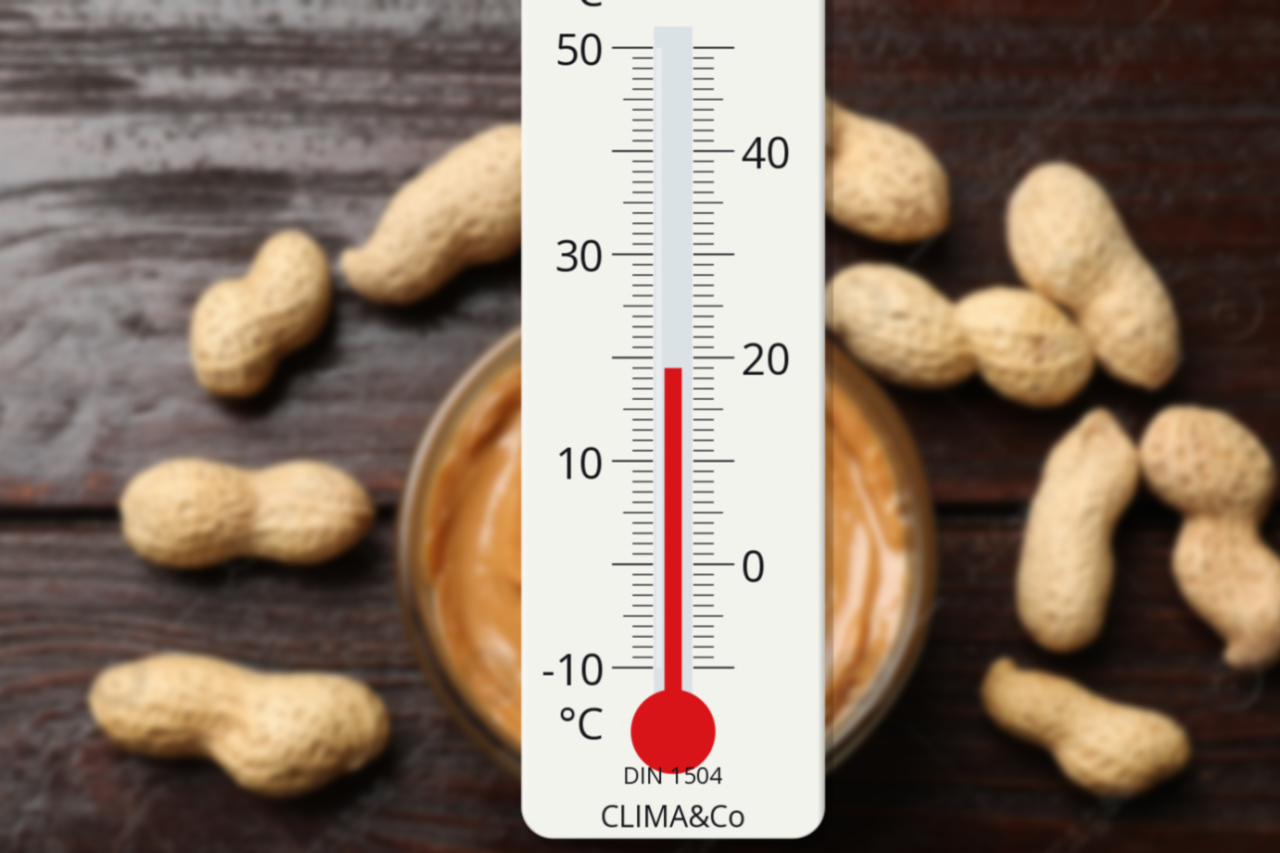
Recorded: 19,°C
